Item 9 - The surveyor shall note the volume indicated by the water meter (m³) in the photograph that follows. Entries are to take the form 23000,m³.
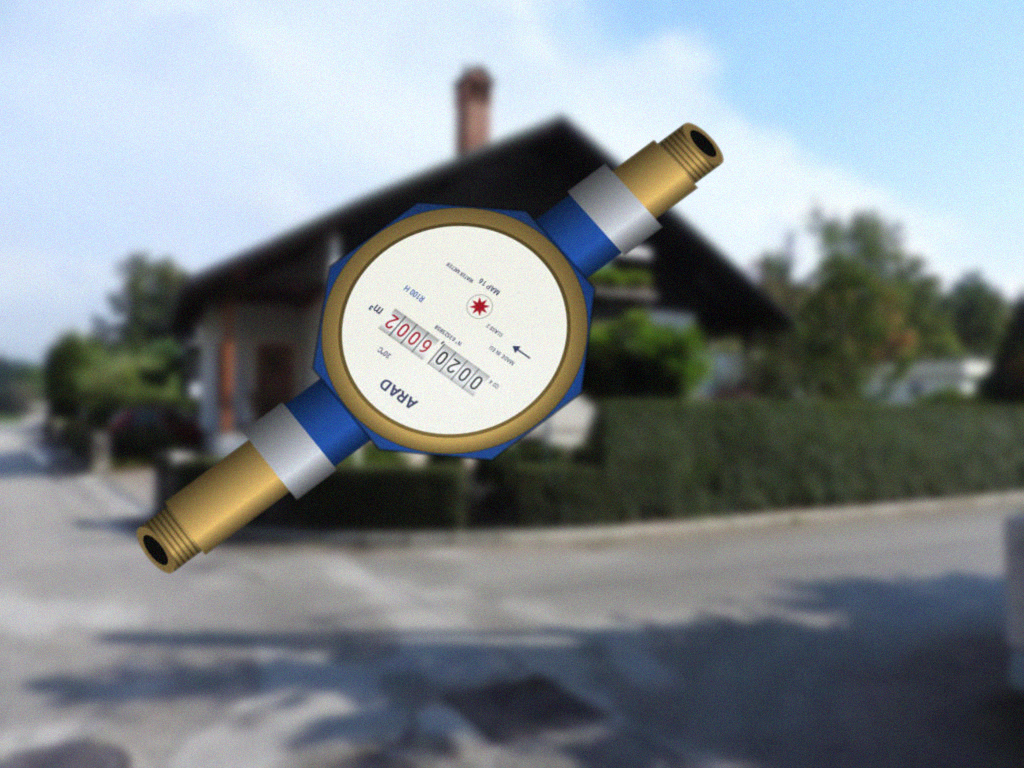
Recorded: 20.6002,m³
